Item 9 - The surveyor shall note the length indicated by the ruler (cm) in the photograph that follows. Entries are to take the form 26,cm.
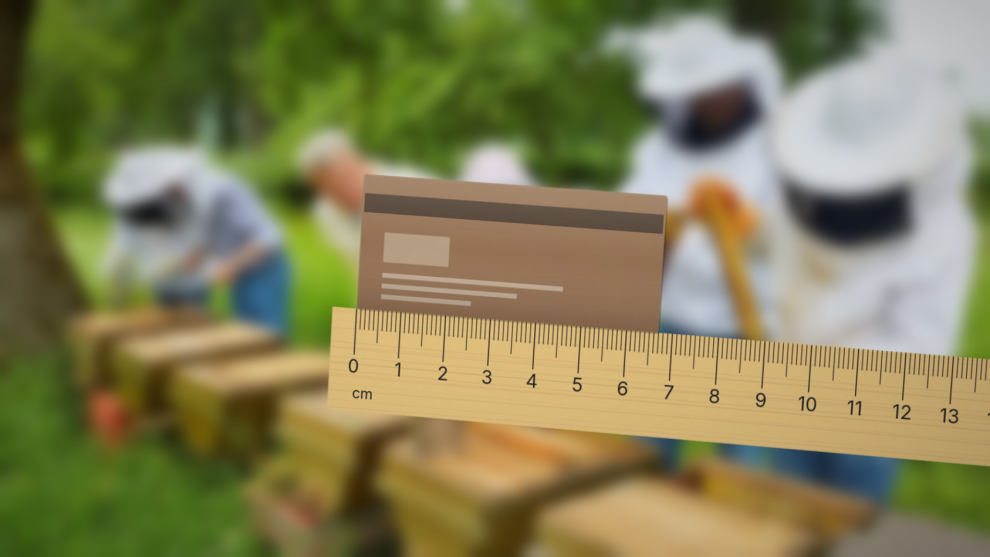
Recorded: 6.7,cm
